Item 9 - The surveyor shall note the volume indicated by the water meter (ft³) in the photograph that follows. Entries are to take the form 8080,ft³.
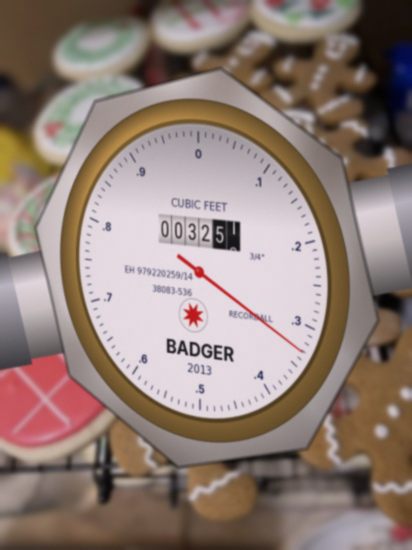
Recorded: 3251.33,ft³
